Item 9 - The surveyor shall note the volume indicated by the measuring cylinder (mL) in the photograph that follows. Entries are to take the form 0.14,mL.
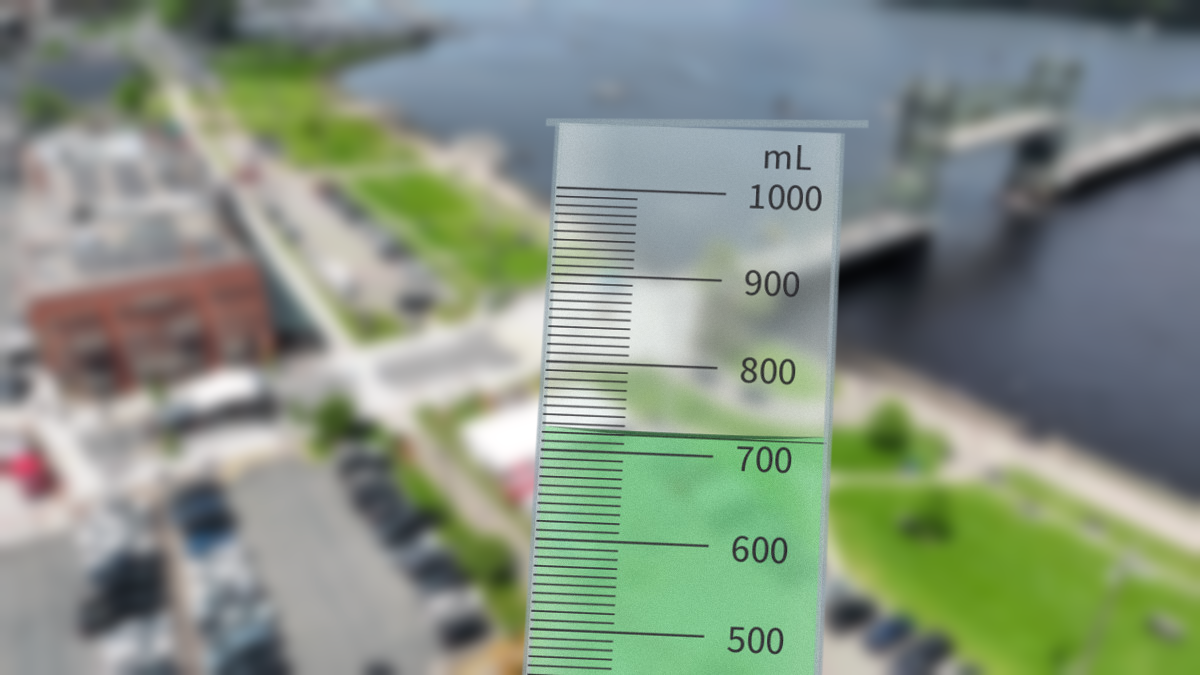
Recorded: 720,mL
